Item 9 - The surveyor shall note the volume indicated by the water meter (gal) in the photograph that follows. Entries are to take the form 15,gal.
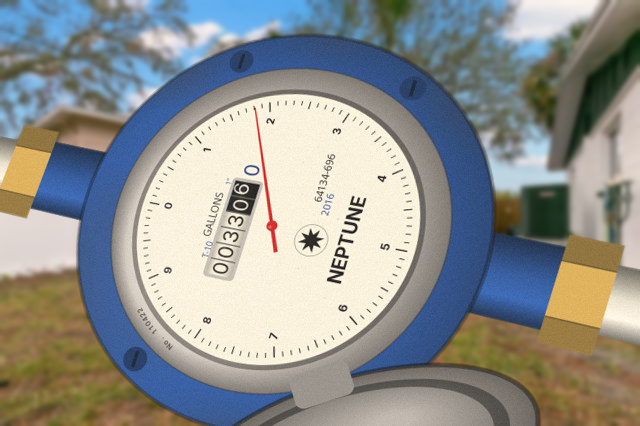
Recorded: 33061.8,gal
